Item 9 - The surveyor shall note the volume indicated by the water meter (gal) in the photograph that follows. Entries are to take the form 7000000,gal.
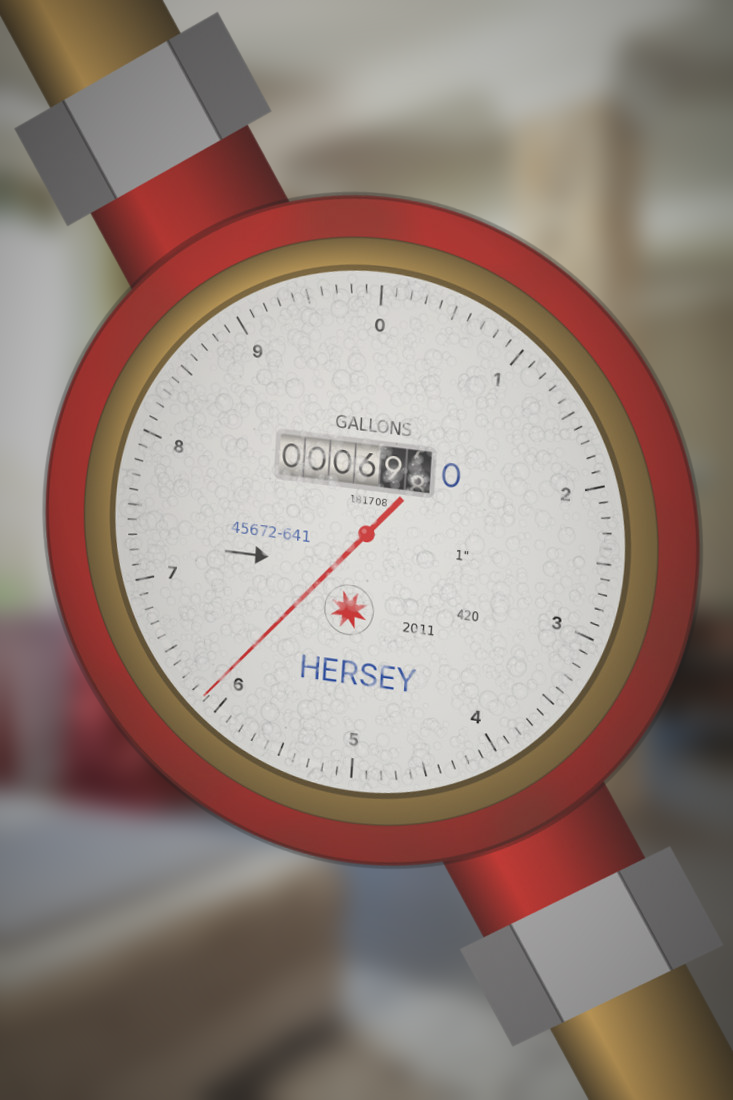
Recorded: 6976.1,gal
